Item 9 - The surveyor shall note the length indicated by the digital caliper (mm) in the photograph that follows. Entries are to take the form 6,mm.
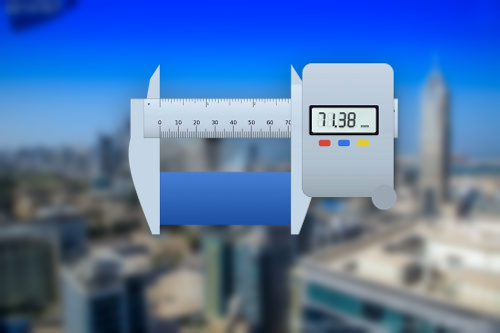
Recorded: 71.38,mm
